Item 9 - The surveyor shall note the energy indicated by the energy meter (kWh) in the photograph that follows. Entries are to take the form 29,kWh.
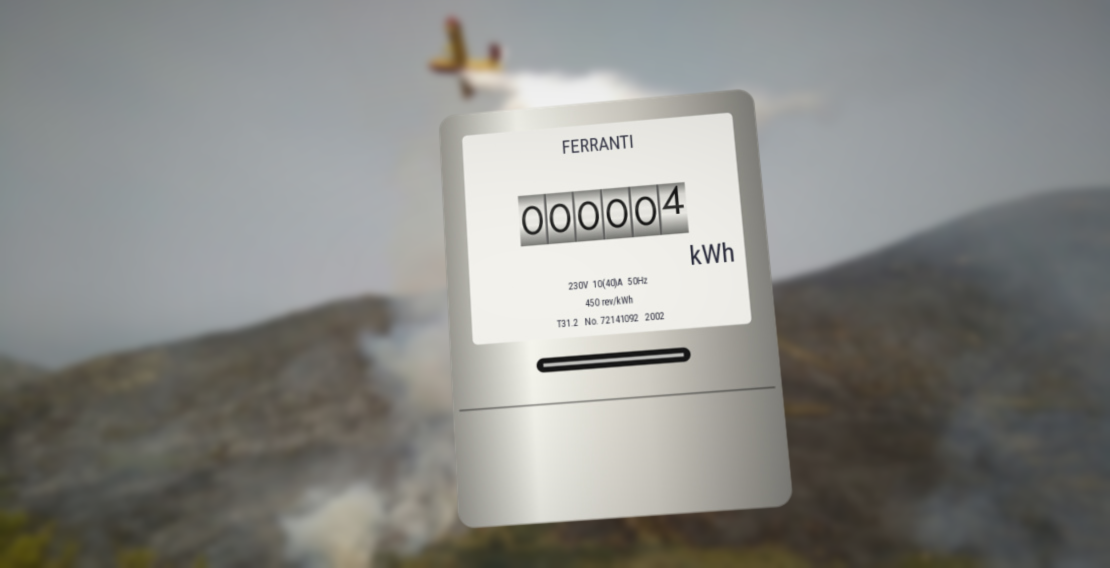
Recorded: 4,kWh
